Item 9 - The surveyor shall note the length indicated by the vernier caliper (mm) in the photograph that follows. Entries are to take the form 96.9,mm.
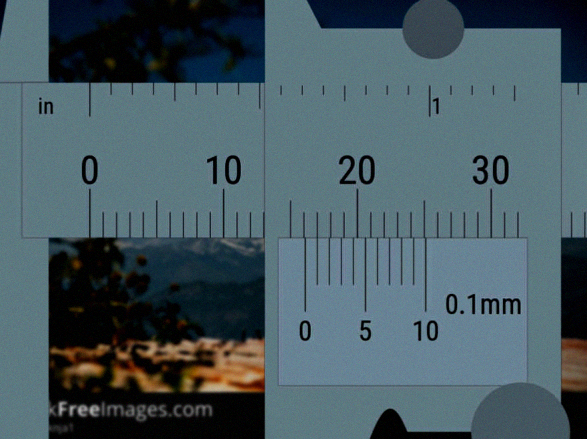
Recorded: 16.1,mm
